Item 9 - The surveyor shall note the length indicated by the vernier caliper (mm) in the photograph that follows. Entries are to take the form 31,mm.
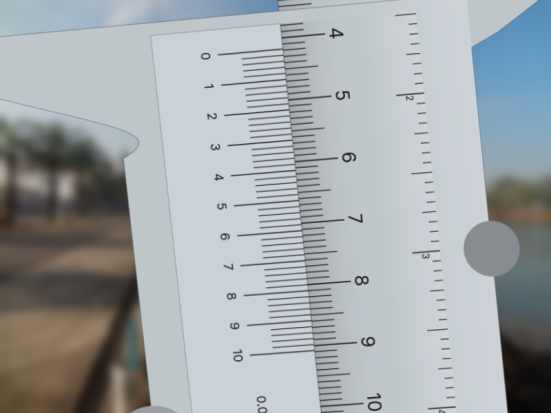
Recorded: 41.8,mm
